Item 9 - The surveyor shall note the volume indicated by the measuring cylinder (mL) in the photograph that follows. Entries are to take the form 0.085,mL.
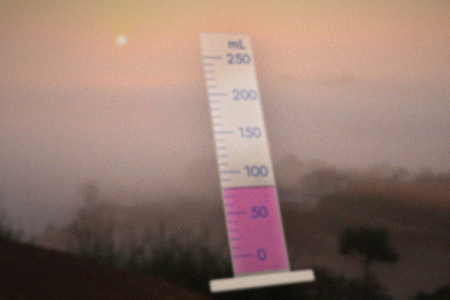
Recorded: 80,mL
